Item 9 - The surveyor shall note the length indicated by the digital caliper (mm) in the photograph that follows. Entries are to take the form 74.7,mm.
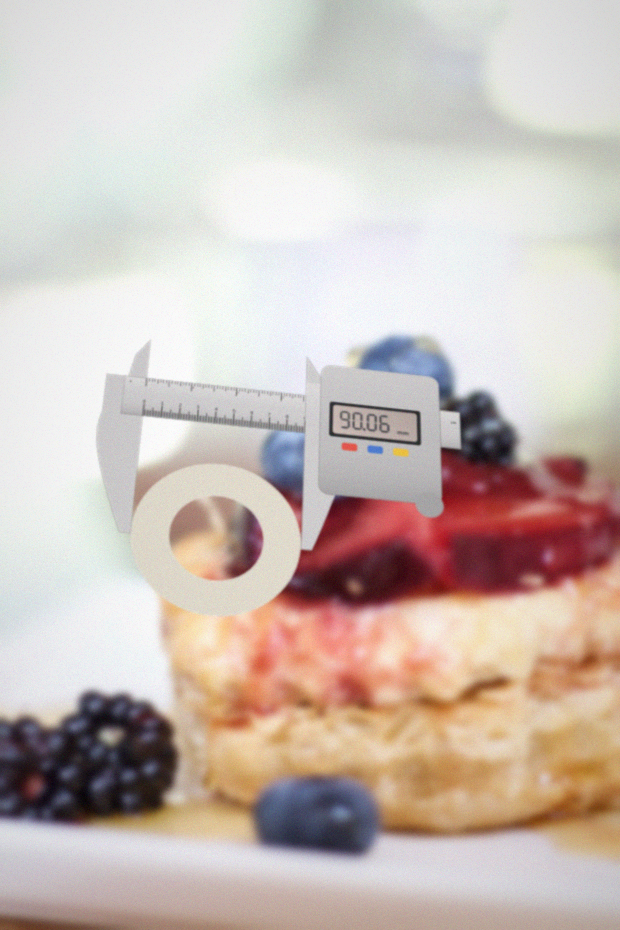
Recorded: 90.06,mm
